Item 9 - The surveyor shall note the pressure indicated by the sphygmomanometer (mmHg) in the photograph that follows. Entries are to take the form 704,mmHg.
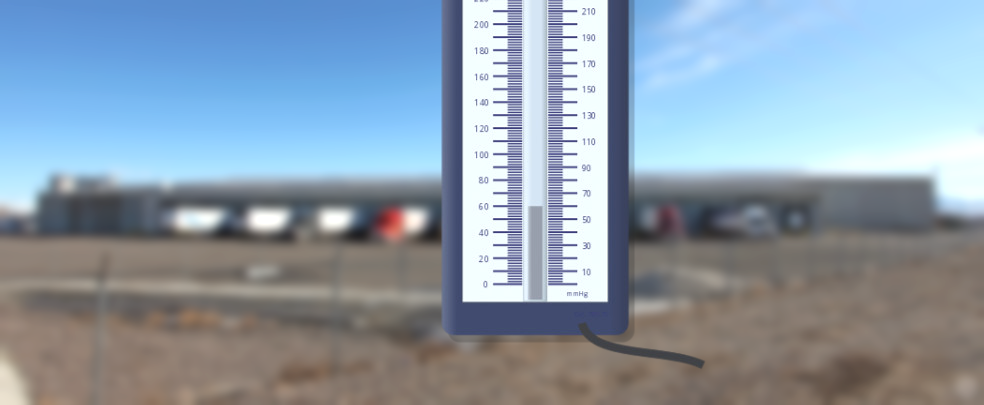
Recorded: 60,mmHg
